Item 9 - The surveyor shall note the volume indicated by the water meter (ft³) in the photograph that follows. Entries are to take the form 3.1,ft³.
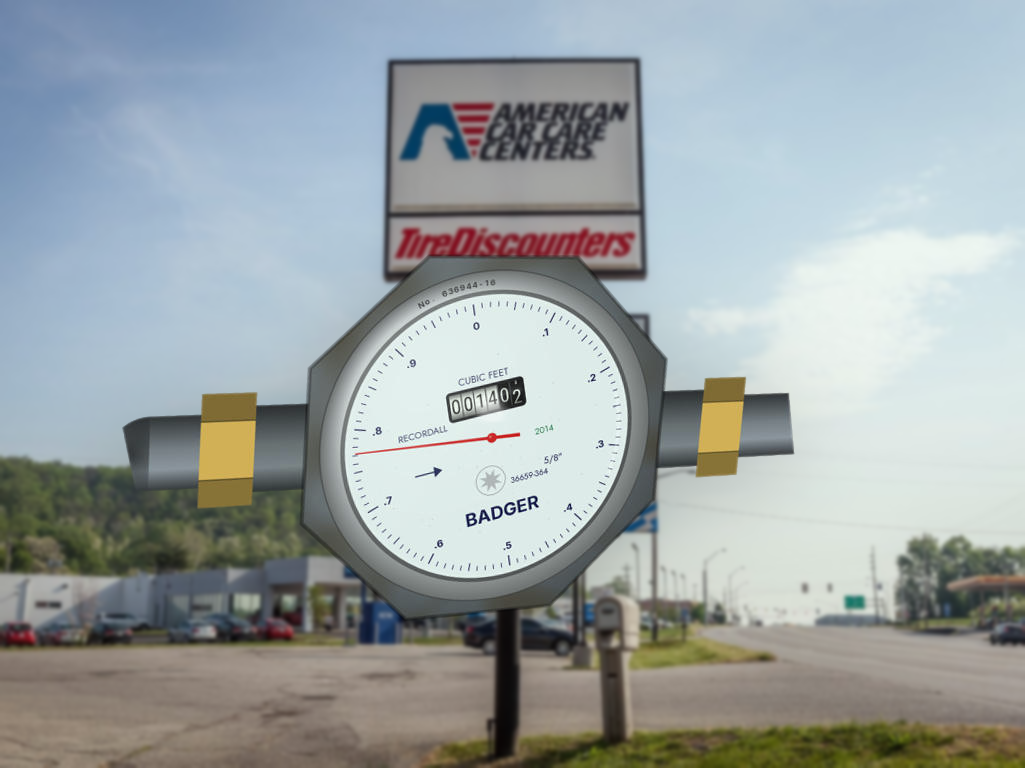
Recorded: 1401.77,ft³
